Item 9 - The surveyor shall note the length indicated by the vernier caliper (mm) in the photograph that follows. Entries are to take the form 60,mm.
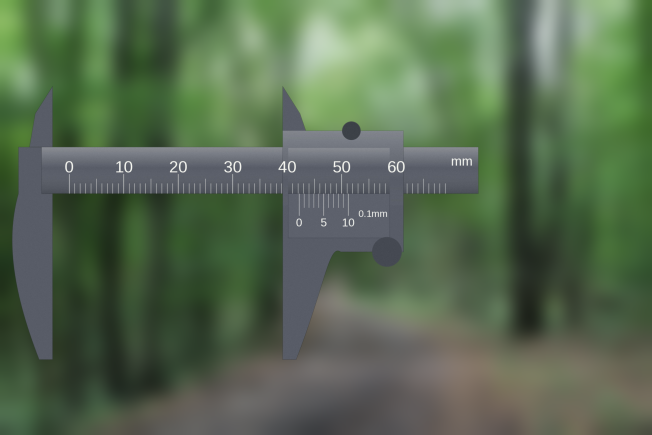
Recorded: 42.2,mm
